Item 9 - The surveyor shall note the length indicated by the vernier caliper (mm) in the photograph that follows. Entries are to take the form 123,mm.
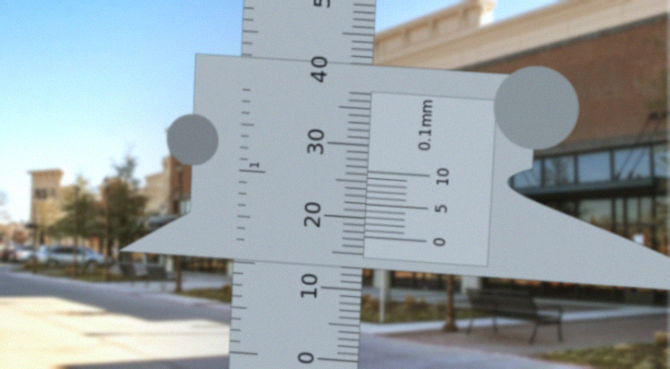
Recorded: 17.4,mm
